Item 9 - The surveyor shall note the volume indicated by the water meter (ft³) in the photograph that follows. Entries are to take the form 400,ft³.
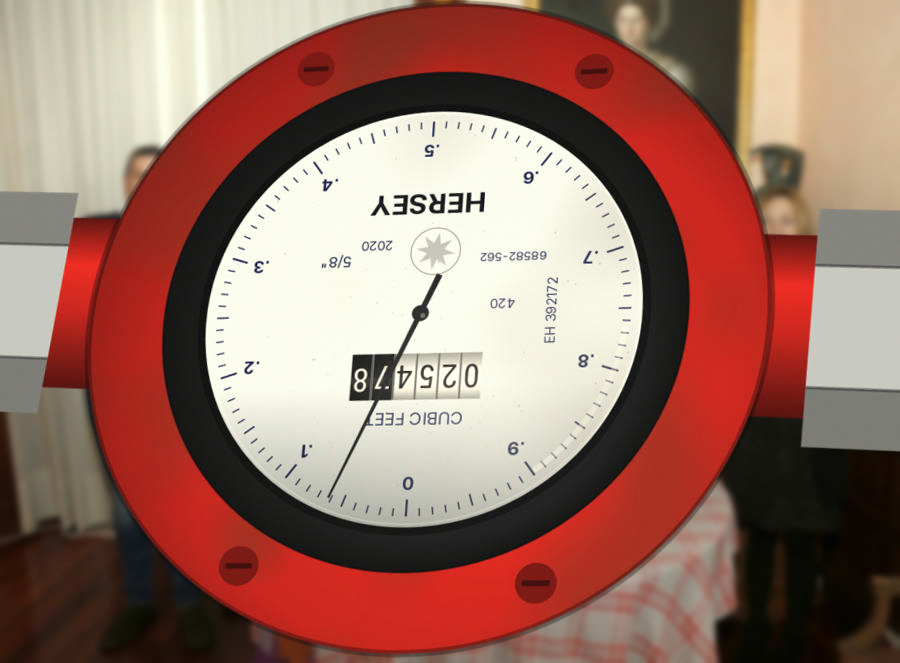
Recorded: 25478.06,ft³
